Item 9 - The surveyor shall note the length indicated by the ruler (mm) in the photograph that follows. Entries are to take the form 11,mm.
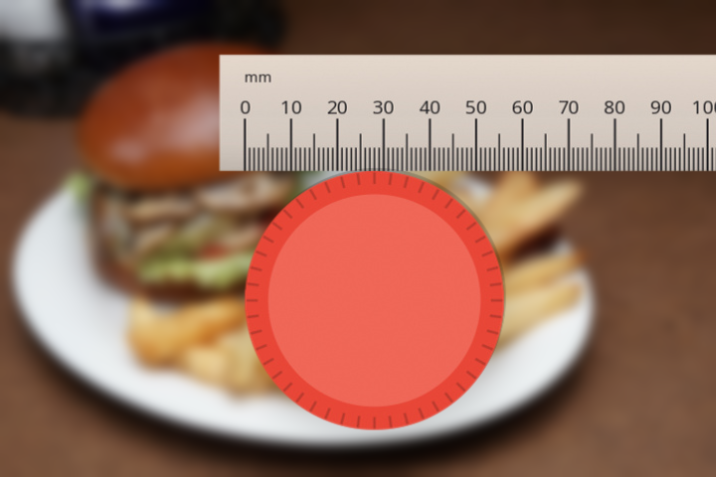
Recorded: 56,mm
